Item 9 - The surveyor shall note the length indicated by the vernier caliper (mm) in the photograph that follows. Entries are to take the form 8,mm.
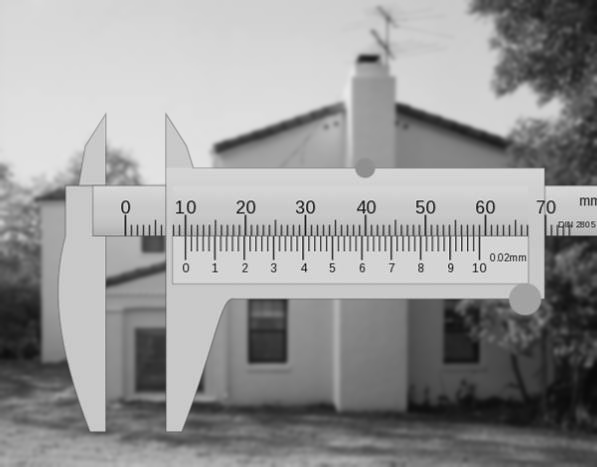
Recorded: 10.0,mm
